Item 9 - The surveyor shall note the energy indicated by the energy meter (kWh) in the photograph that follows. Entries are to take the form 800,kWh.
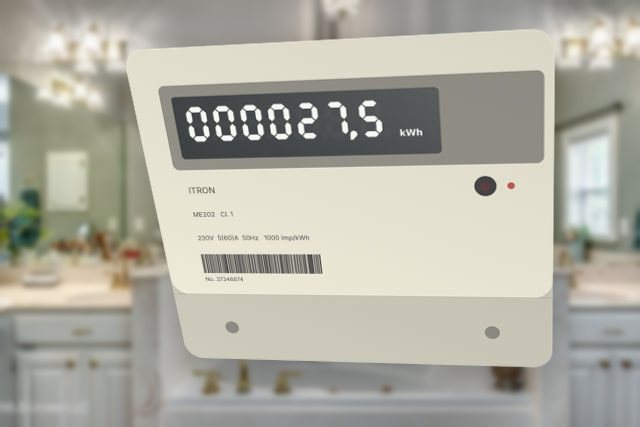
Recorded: 27.5,kWh
